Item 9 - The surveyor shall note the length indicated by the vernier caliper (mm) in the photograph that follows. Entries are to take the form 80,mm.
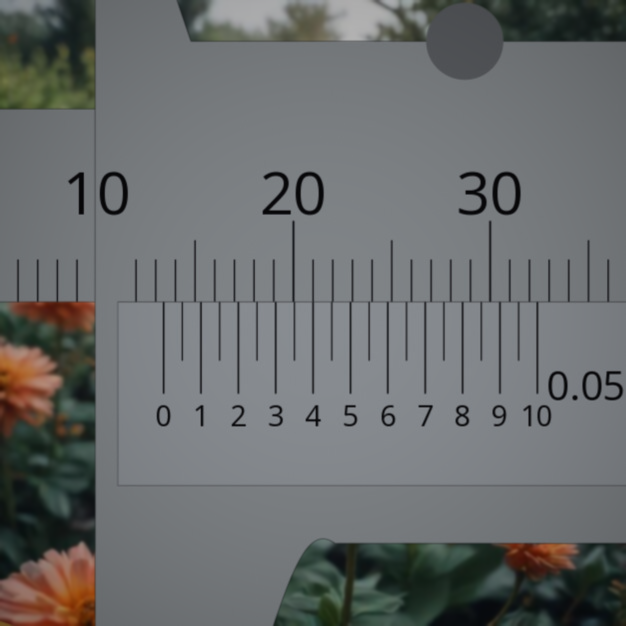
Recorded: 13.4,mm
